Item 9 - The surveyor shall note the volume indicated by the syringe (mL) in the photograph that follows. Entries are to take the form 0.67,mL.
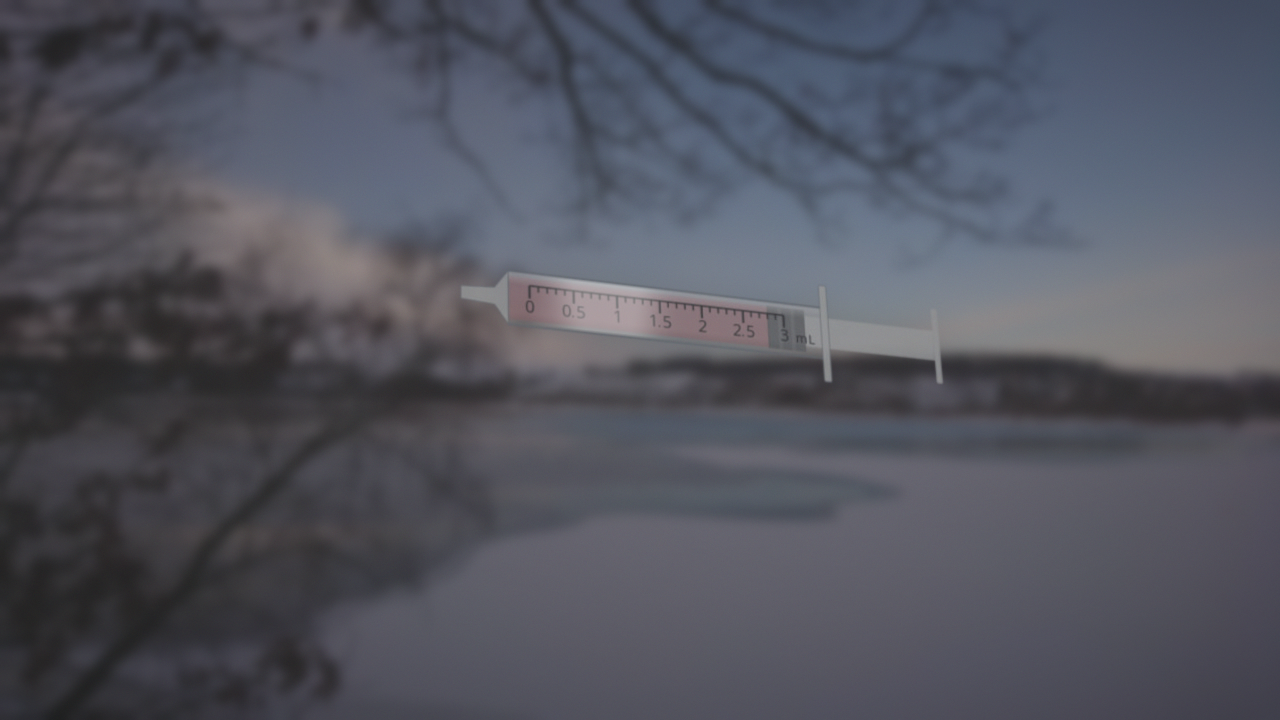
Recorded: 2.8,mL
